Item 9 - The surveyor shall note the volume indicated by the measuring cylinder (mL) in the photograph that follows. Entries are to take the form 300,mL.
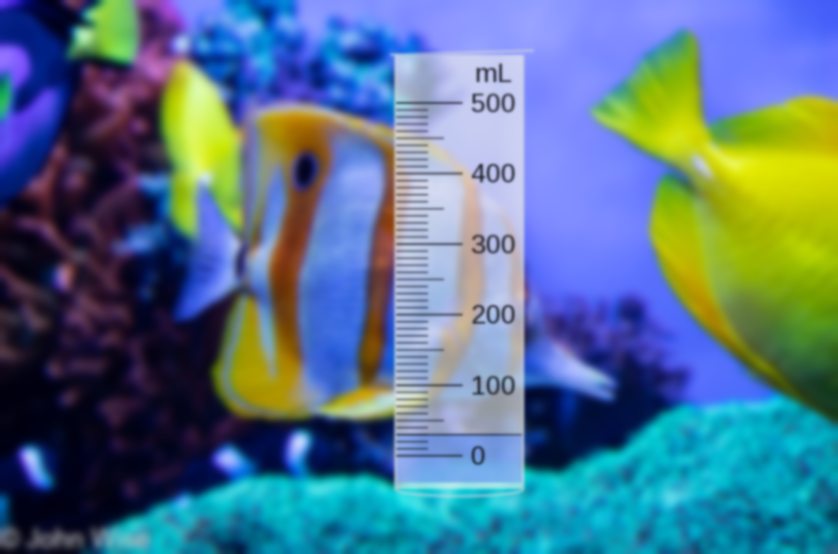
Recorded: 30,mL
